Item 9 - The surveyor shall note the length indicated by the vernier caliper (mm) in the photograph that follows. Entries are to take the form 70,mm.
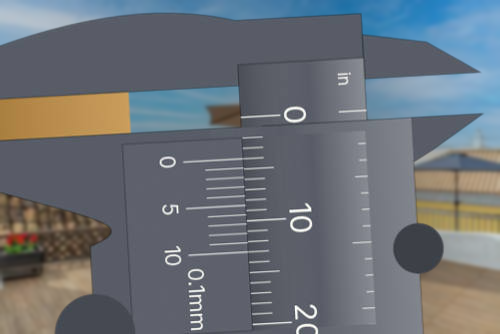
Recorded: 4.0,mm
